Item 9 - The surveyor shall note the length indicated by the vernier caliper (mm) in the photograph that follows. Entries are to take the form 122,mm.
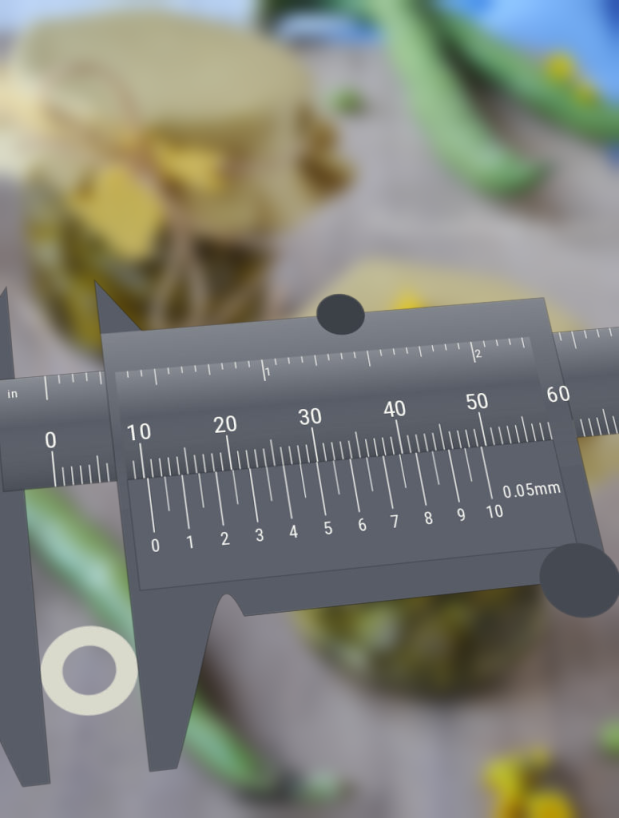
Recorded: 10.4,mm
